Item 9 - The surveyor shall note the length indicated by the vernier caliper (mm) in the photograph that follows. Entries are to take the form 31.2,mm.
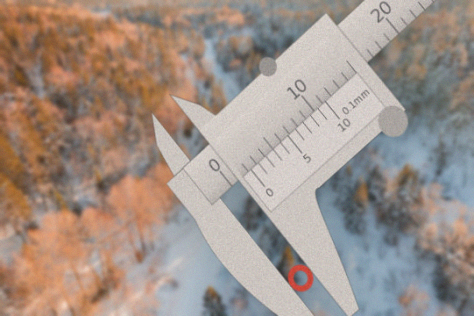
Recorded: 2.3,mm
